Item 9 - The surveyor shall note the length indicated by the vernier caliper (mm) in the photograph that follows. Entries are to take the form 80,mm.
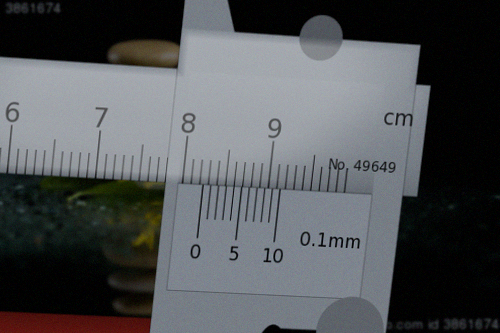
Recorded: 82.4,mm
